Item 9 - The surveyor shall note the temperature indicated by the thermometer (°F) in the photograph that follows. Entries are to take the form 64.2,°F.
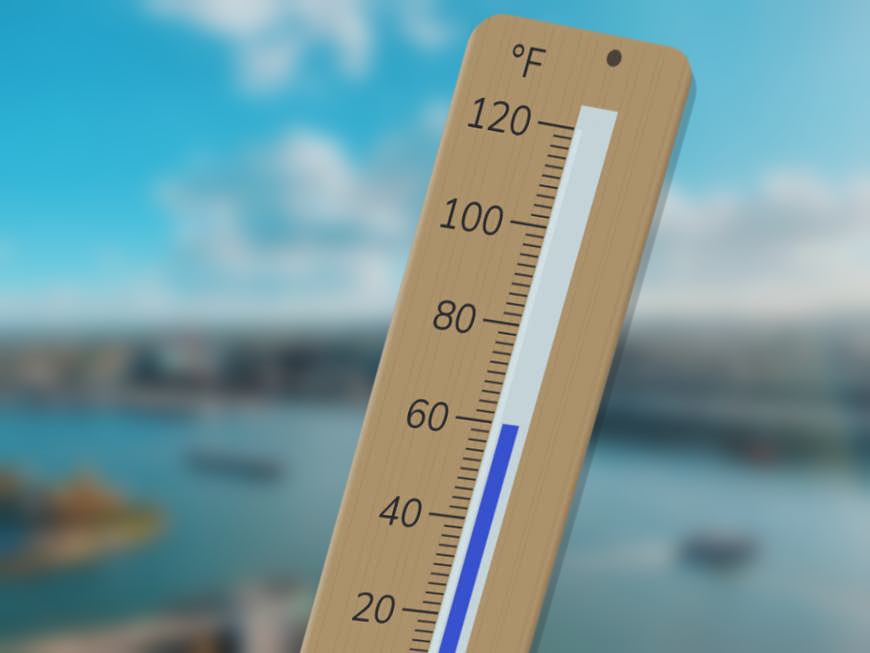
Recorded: 60,°F
